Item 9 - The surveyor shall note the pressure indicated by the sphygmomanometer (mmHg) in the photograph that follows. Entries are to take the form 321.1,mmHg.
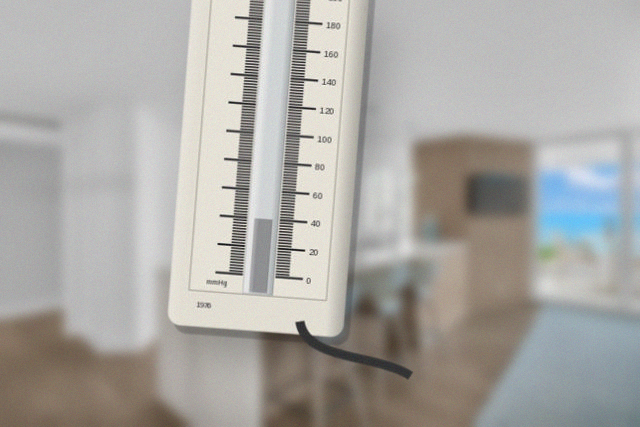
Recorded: 40,mmHg
